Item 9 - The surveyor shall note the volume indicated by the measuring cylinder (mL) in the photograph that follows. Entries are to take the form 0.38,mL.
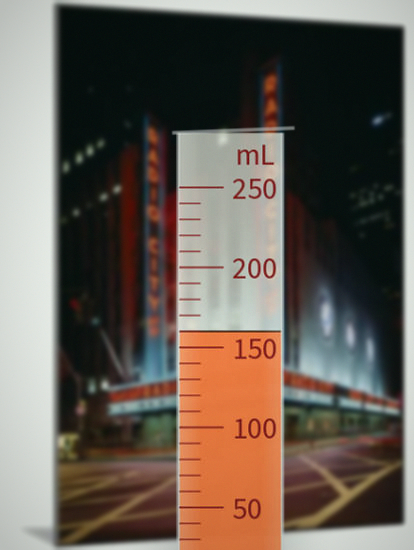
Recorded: 160,mL
